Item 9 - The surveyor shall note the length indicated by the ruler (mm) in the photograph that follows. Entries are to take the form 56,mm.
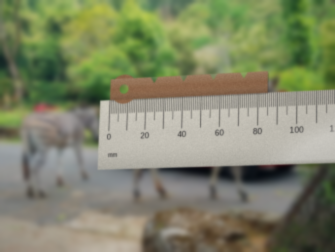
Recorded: 85,mm
